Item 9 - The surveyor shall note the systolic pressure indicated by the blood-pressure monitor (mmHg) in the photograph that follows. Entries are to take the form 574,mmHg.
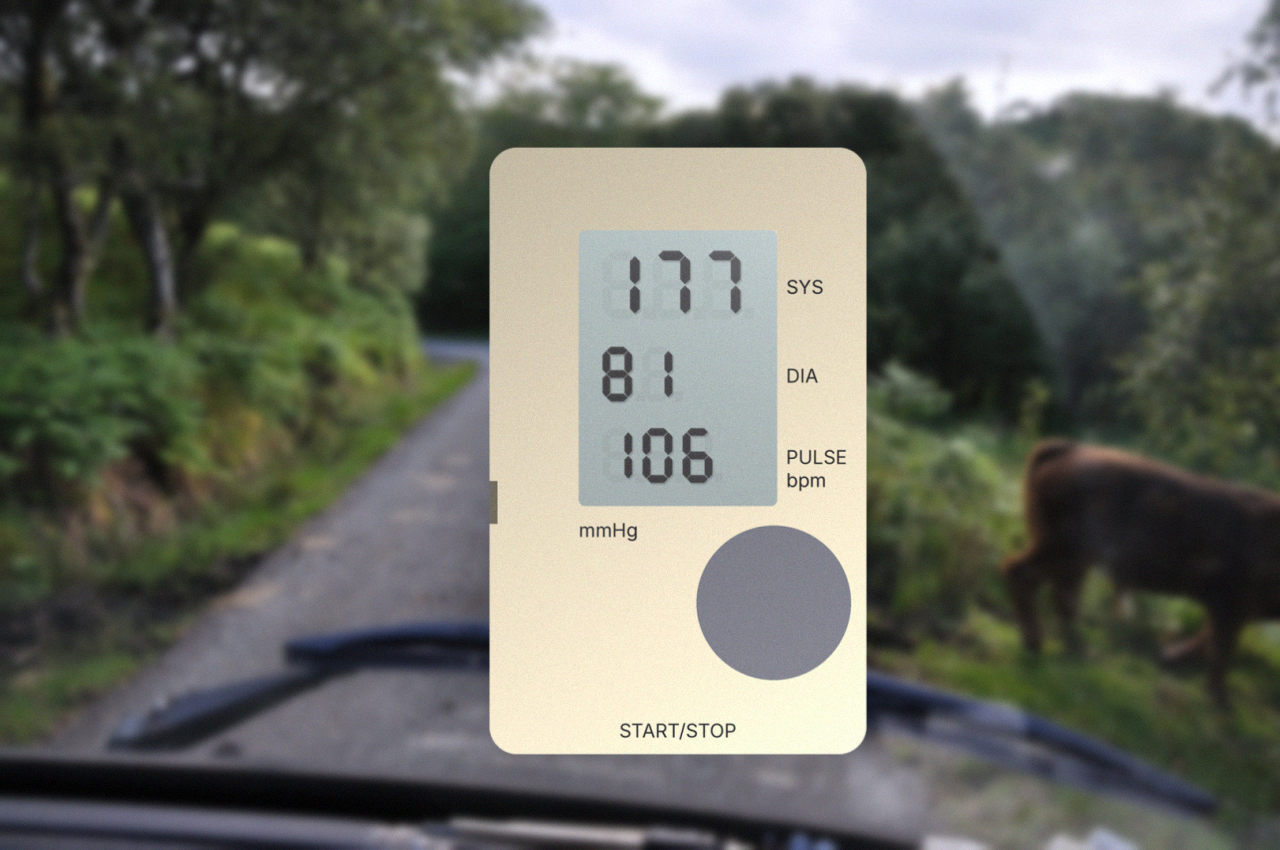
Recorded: 177,mmHg
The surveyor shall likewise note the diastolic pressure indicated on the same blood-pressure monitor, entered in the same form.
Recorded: 81,mmHg
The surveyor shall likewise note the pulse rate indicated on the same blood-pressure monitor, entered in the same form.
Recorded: 106,bpm
